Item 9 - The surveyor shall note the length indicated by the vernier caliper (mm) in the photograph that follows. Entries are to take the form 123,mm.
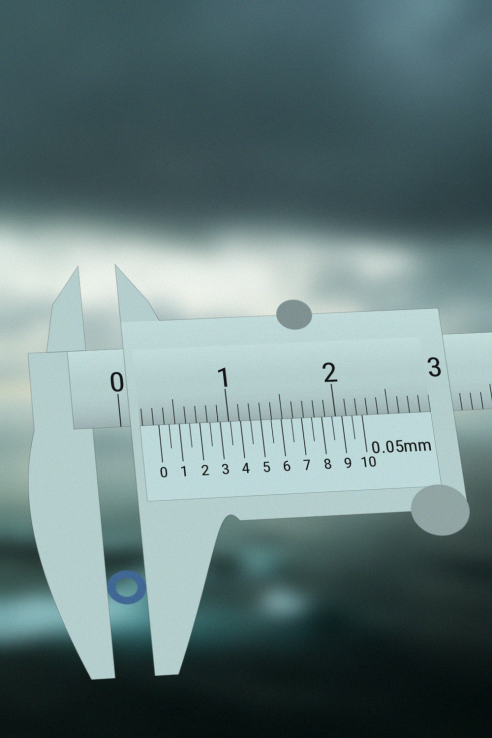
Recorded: 3.5,mm
